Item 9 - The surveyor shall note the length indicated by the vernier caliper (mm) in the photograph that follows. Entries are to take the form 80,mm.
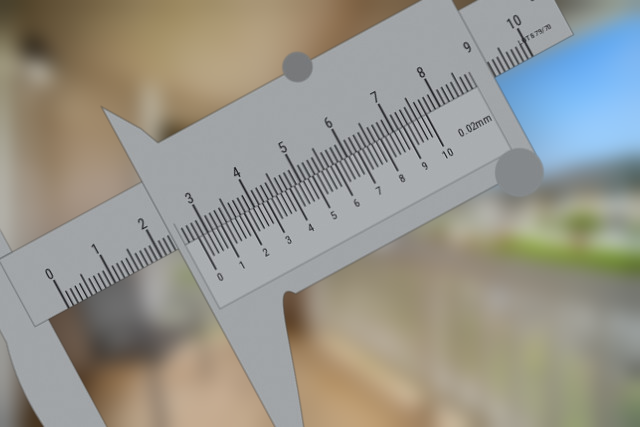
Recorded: 28.0,mm
